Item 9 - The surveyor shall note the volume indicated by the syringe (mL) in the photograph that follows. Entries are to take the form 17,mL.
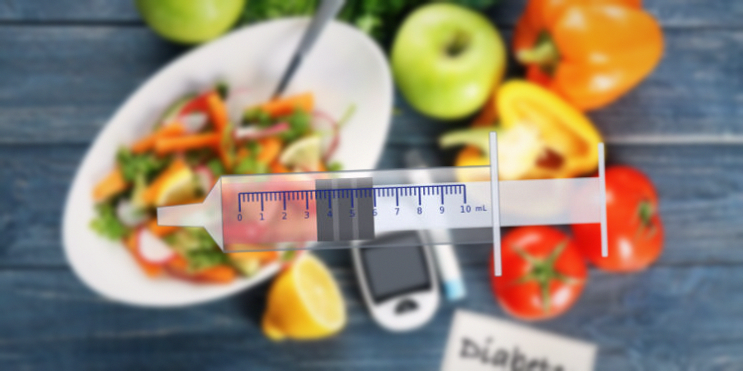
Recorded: 3.4,mL
